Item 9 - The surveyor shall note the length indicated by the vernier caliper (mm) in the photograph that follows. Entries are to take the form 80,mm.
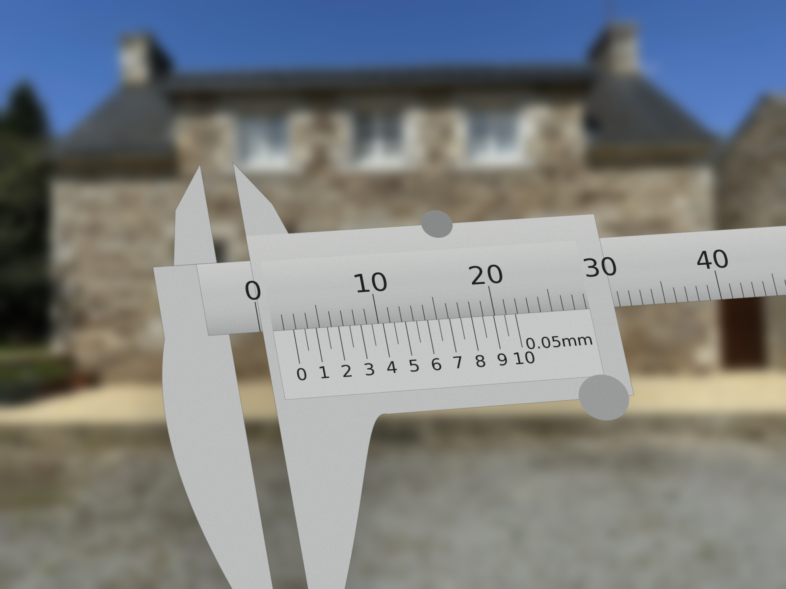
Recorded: 2.8,mm
